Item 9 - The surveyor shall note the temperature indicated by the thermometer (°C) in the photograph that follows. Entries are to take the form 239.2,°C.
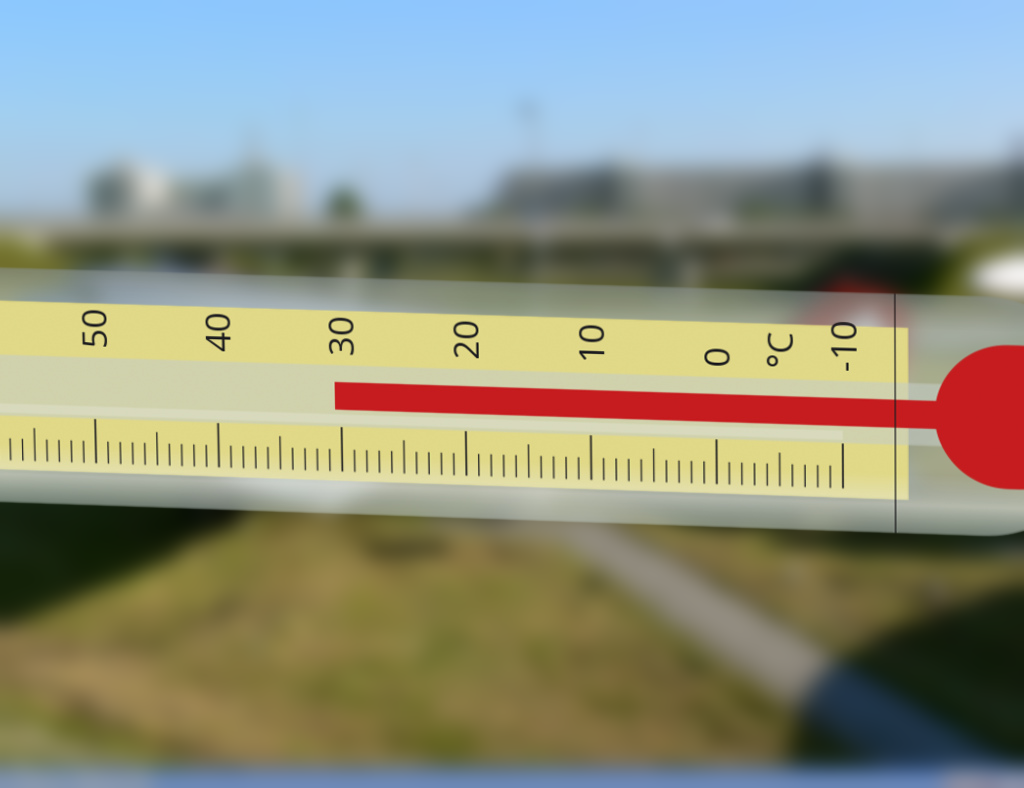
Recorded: 30.5,°C
